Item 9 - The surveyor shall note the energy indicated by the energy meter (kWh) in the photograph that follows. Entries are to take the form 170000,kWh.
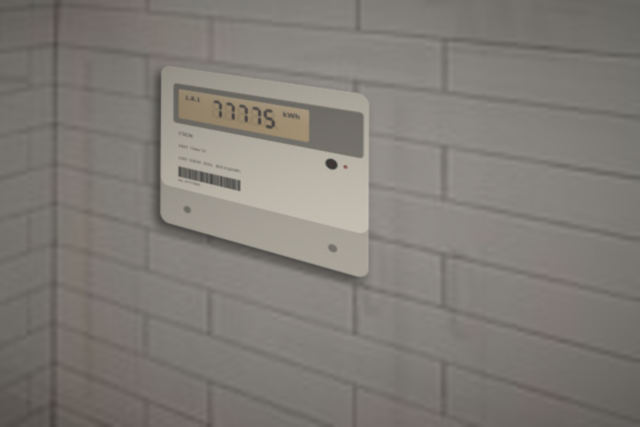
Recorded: 77775,kWh
